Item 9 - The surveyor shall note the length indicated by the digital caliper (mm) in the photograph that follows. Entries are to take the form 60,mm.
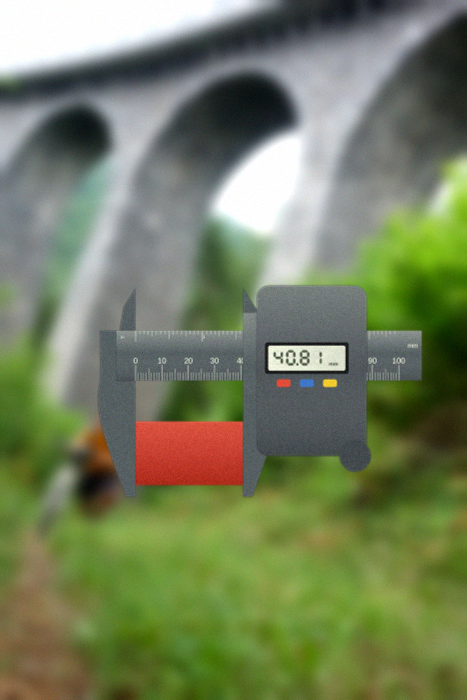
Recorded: 40.81,mm
